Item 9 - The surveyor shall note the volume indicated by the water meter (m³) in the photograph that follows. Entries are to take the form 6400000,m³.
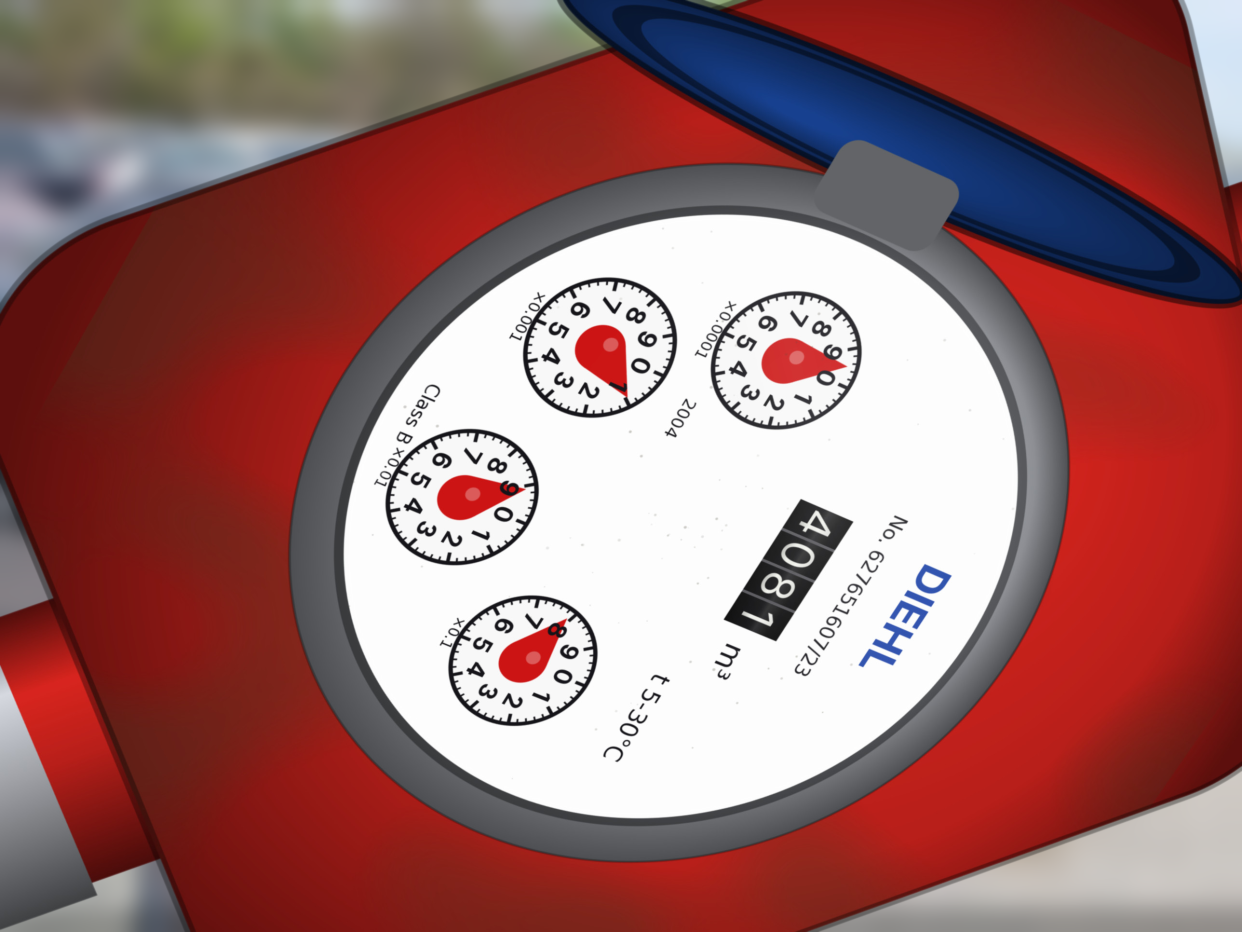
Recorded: 4081.7909,m³
